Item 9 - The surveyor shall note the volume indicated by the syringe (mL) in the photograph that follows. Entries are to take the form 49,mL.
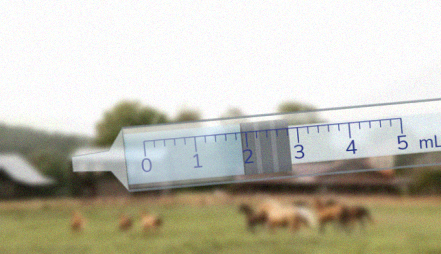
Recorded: 1.9,mL
